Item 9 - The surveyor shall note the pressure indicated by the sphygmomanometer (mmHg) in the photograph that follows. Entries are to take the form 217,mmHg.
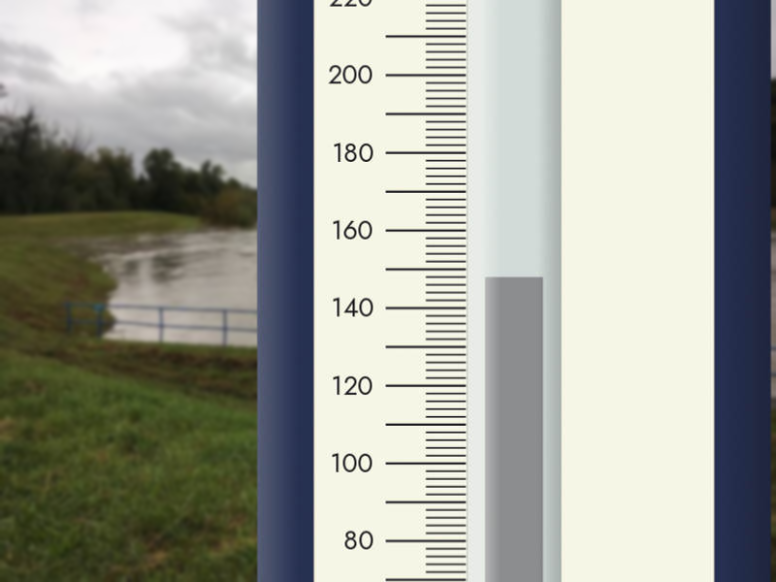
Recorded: 148,mmHg
